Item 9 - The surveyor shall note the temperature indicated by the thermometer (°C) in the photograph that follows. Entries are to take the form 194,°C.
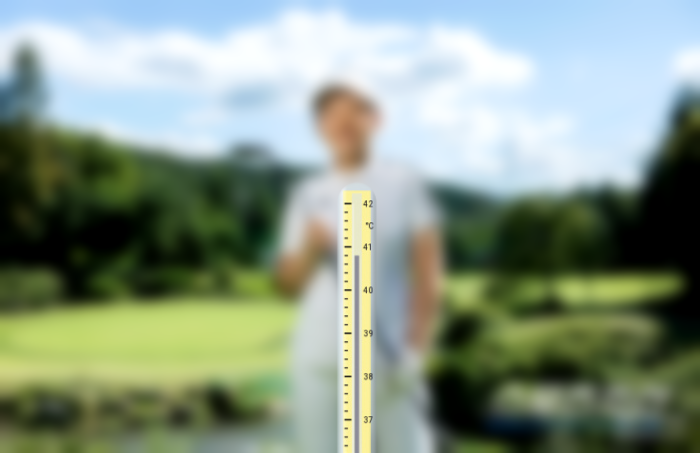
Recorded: 40.8,°C
